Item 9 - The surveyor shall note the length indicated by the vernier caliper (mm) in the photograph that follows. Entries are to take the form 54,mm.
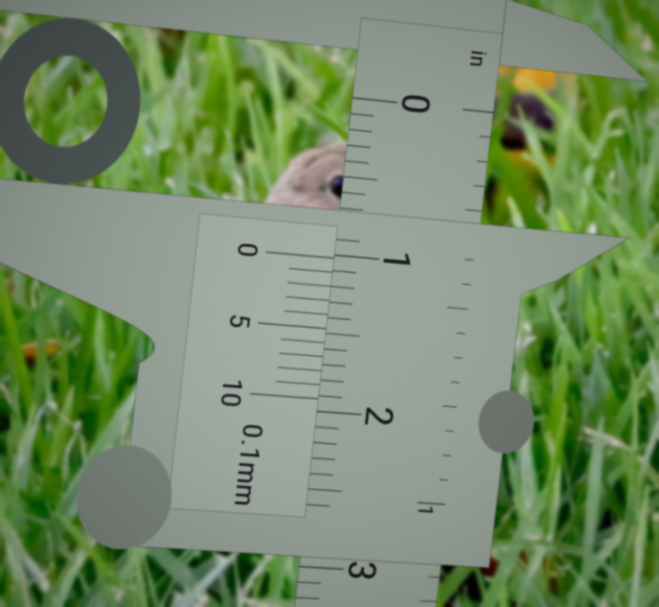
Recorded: 10.2,mm
